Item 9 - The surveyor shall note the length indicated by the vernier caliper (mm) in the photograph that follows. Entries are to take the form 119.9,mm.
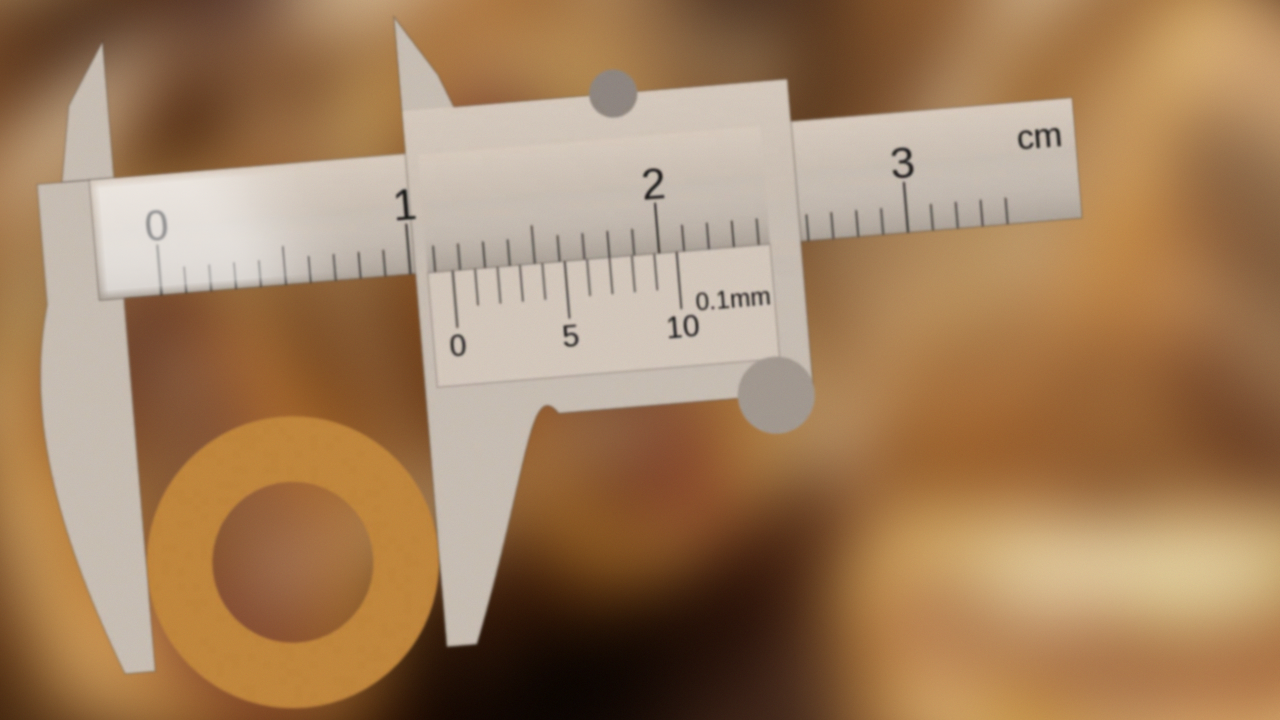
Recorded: 11.7,mm
